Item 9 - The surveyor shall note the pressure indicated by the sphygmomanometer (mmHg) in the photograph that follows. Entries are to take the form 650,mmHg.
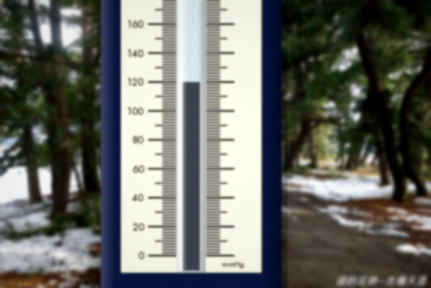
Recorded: 120,mmHg
